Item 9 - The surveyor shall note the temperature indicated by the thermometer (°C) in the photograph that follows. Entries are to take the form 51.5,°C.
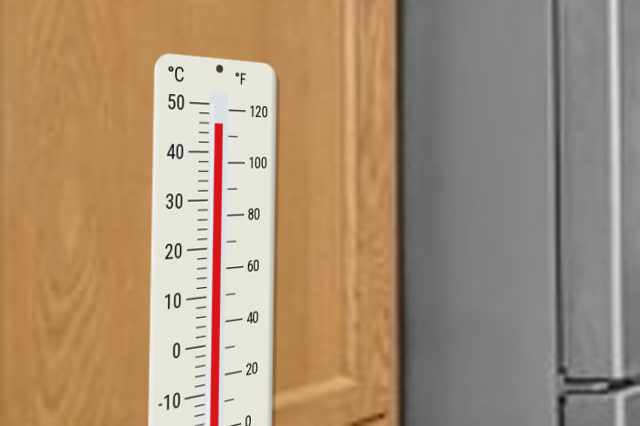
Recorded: 46,°C
